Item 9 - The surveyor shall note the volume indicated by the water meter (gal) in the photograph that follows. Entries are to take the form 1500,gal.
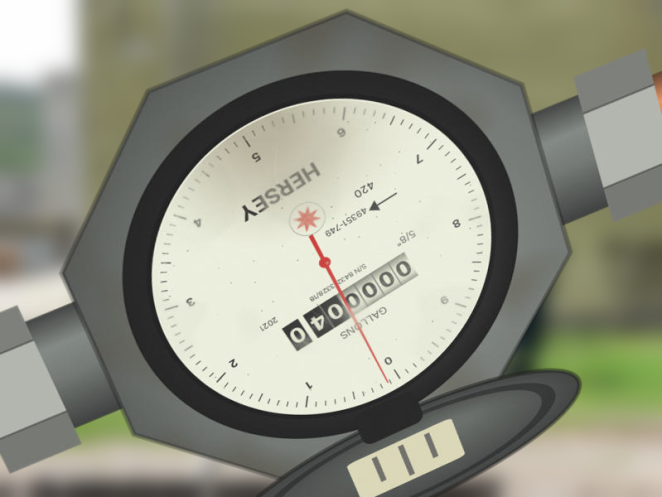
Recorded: 40.1,gal
